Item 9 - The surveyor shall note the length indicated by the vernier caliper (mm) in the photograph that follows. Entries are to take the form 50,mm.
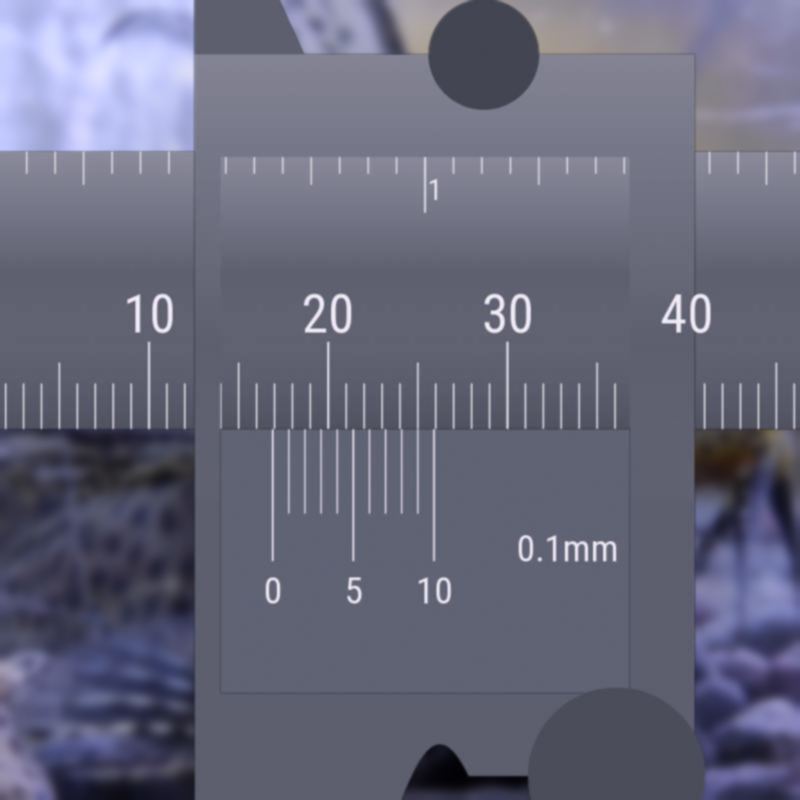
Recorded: 16.9,mm
